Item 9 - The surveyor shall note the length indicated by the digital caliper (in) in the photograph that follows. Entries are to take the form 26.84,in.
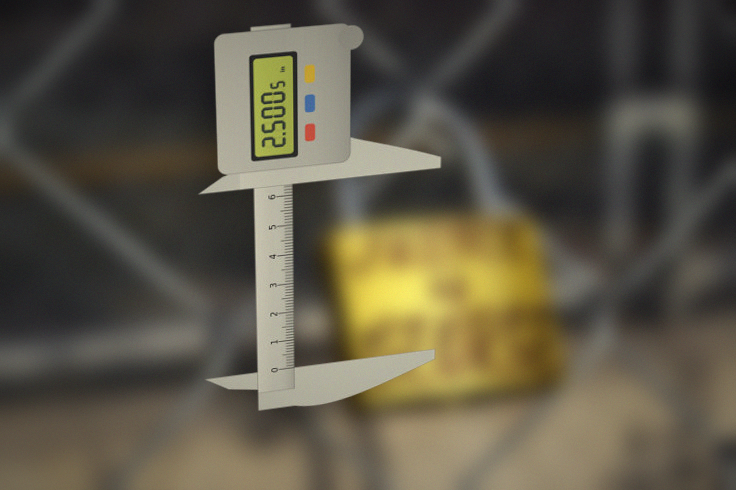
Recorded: 2.5005,in
